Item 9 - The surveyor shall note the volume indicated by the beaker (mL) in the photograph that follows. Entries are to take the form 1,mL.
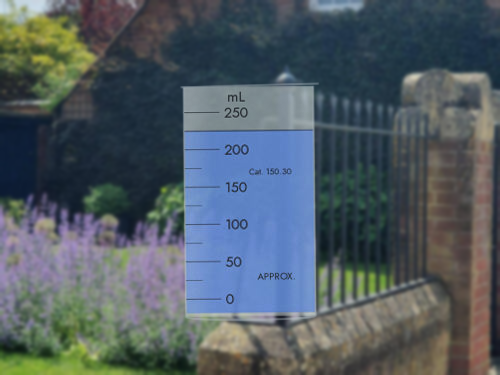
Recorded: 225,mL
